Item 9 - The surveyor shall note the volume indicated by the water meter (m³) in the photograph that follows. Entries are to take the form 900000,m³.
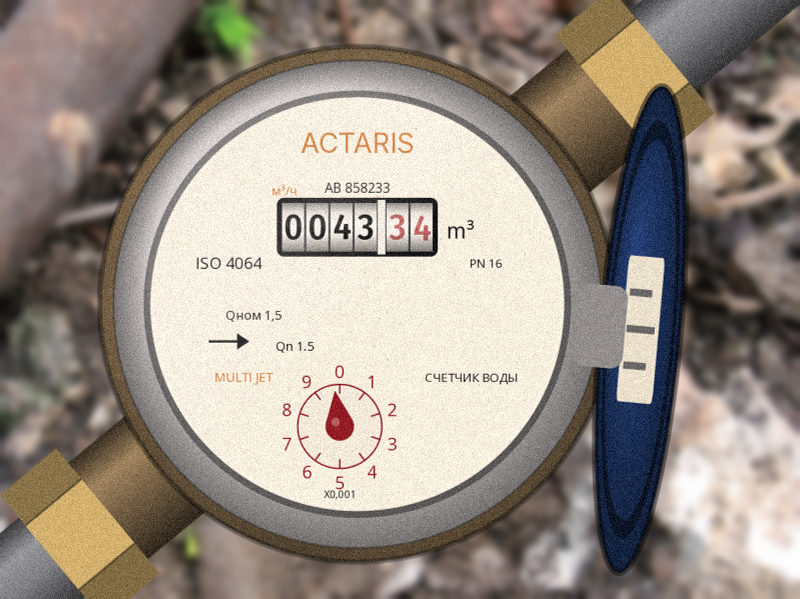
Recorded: 43.339,m³
